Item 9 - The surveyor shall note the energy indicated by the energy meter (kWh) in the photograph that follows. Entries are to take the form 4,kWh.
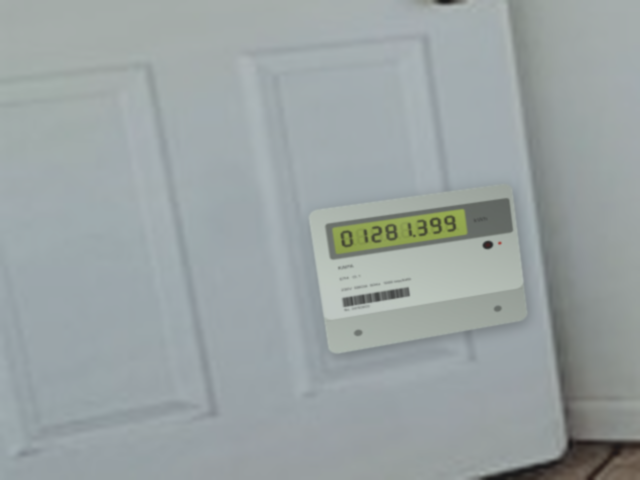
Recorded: 1281.399,kWh
